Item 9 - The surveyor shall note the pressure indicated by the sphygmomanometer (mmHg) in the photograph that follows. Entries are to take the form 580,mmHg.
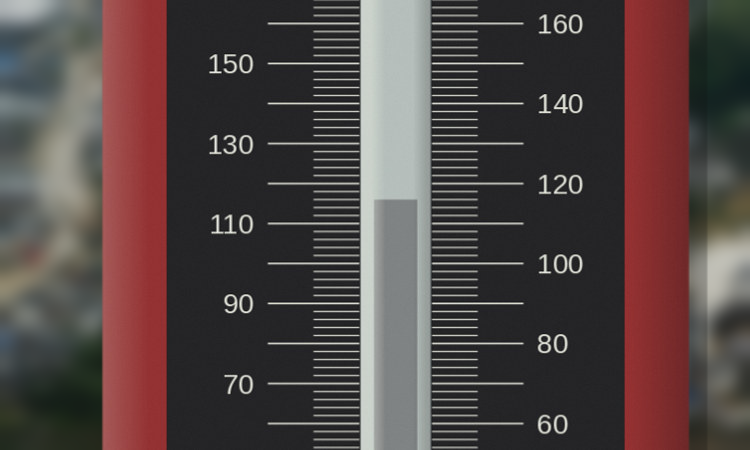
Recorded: 116,mmHg
